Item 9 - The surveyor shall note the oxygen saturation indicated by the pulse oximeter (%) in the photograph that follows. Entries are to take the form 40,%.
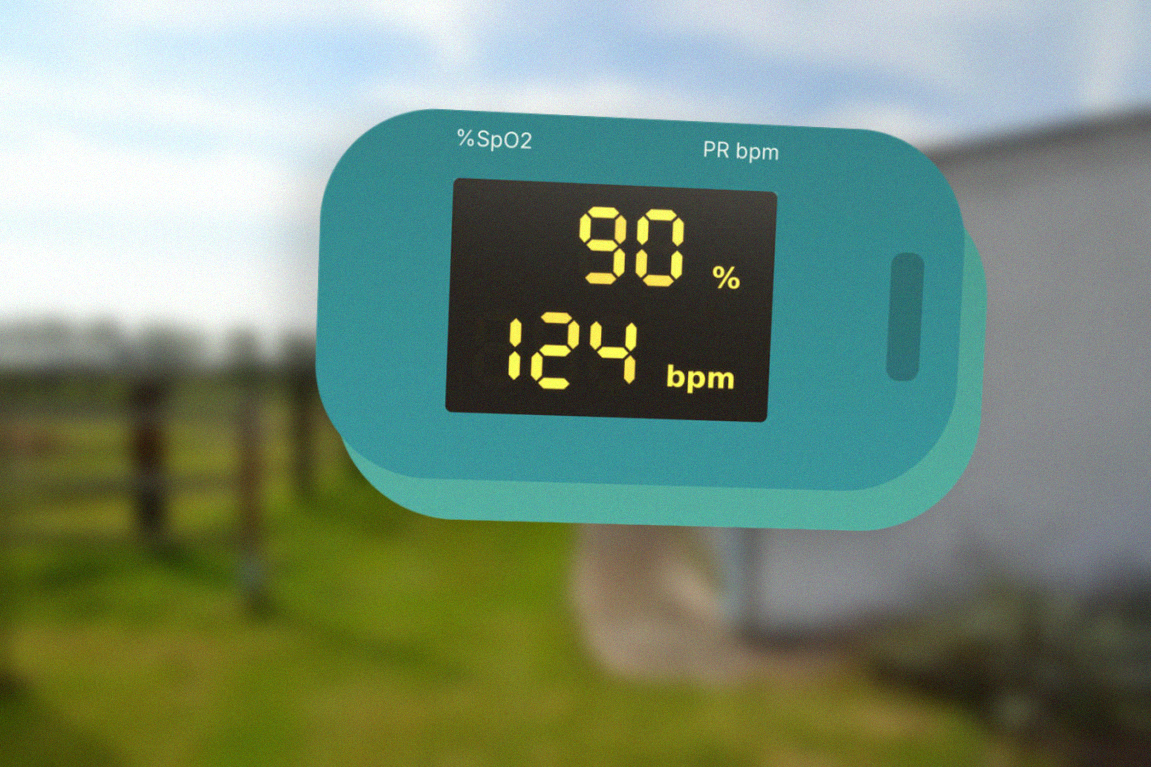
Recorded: 90,%
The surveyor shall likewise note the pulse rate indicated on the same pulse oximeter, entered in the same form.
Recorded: 124,bpm
